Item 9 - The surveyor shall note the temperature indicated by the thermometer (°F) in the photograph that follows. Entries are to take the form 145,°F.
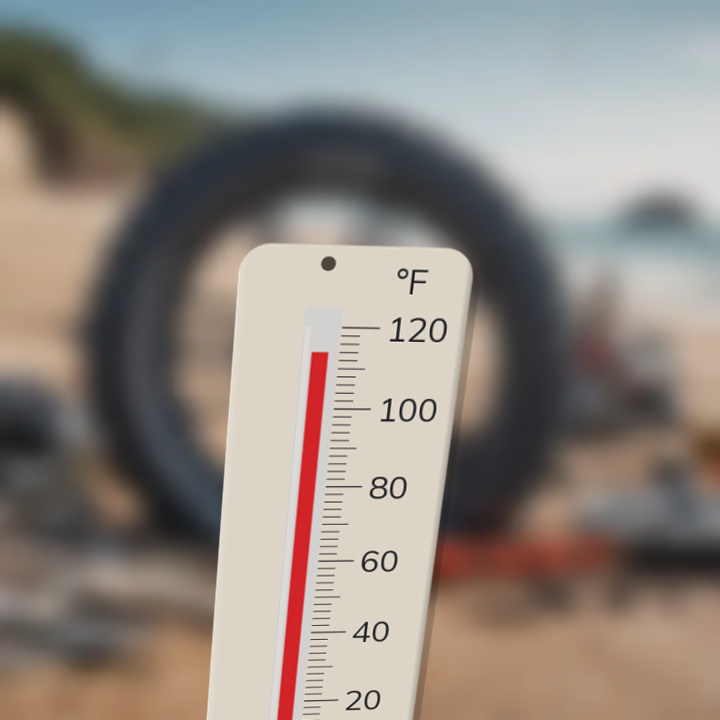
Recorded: 114,°F
